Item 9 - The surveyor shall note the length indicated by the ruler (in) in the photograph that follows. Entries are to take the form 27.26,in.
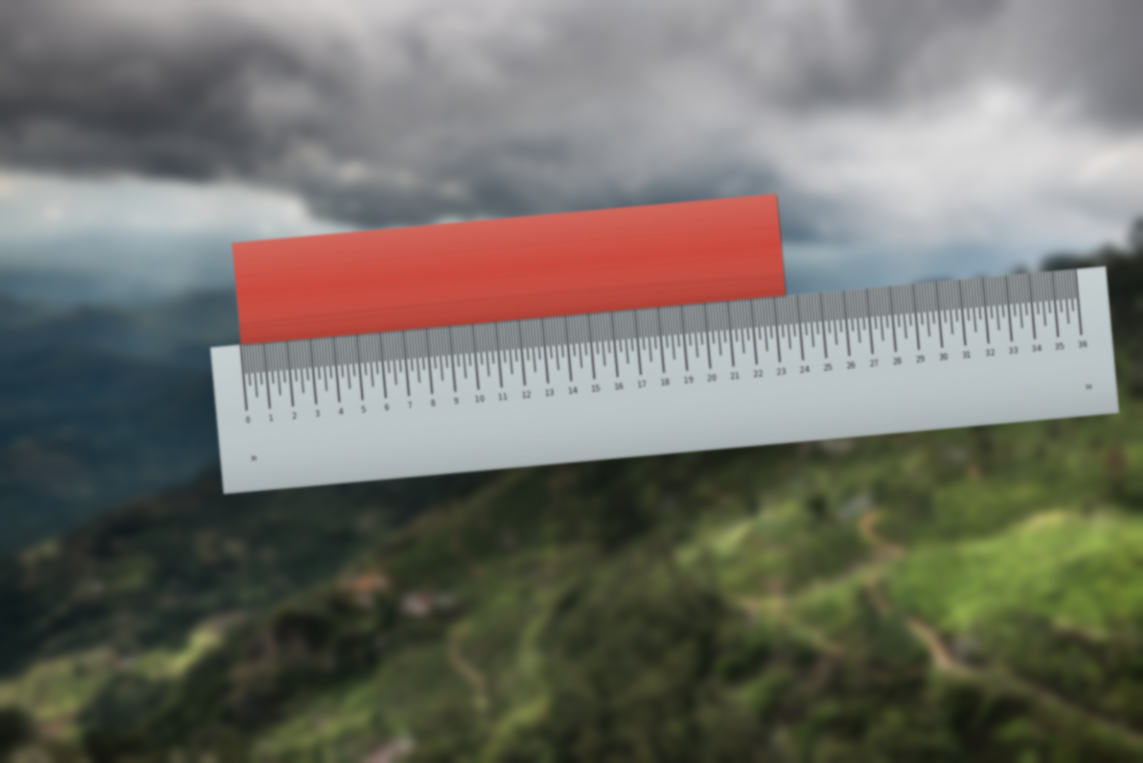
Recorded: 23.5,in
